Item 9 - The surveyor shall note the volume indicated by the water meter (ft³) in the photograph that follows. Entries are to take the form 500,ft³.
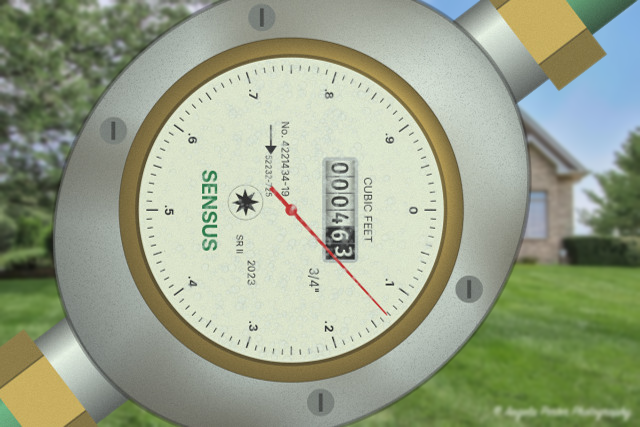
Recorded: 463.13,ft³
